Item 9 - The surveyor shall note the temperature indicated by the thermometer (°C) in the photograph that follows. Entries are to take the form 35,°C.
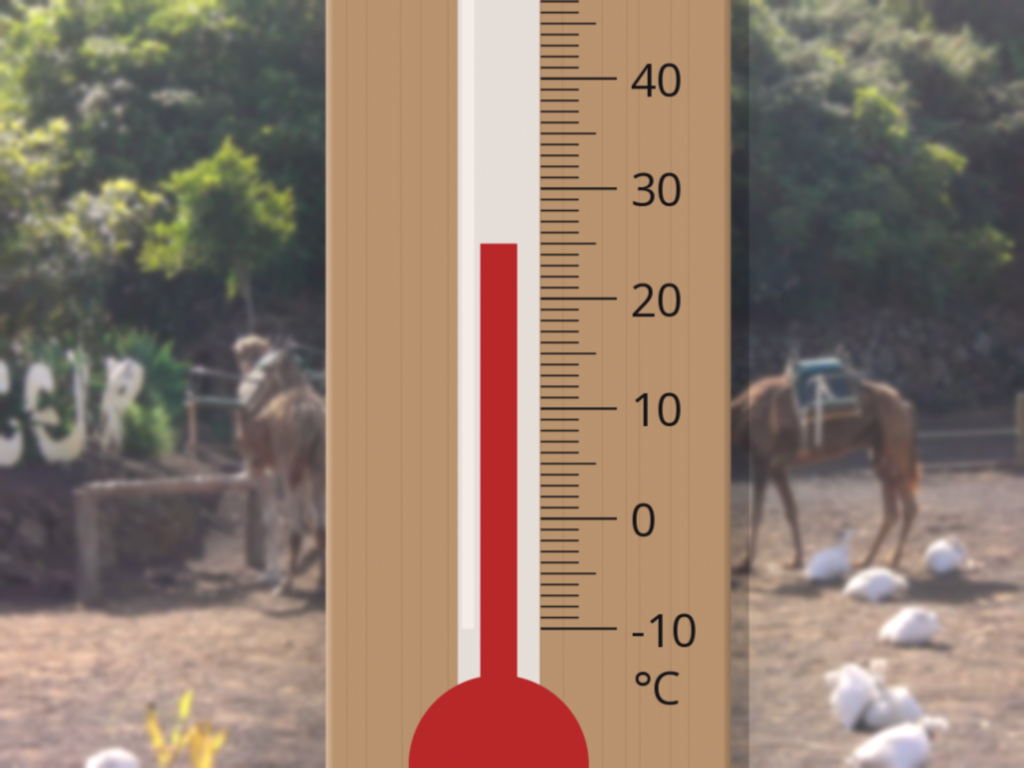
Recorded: 25,°C
